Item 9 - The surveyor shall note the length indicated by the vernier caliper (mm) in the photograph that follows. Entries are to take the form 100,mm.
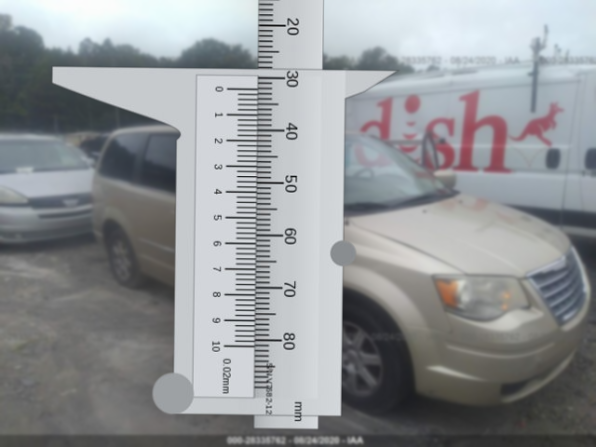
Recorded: 32.2,mm
